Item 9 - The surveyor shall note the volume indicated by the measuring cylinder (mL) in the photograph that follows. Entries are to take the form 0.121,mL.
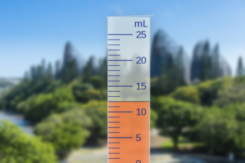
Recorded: 12,mL
